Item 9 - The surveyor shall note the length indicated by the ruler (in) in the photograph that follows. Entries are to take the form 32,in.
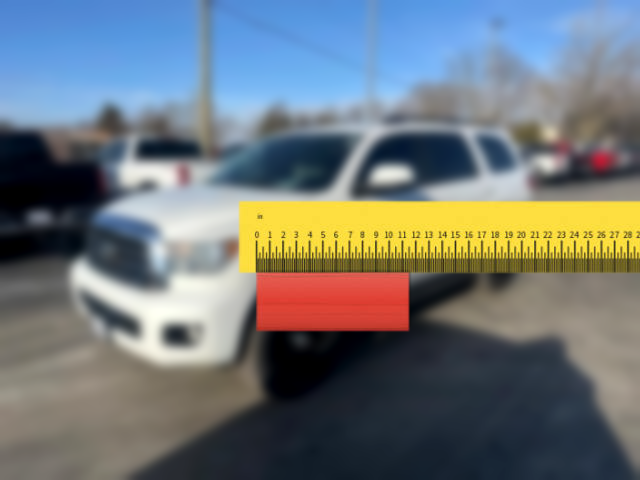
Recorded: 11.5,in
